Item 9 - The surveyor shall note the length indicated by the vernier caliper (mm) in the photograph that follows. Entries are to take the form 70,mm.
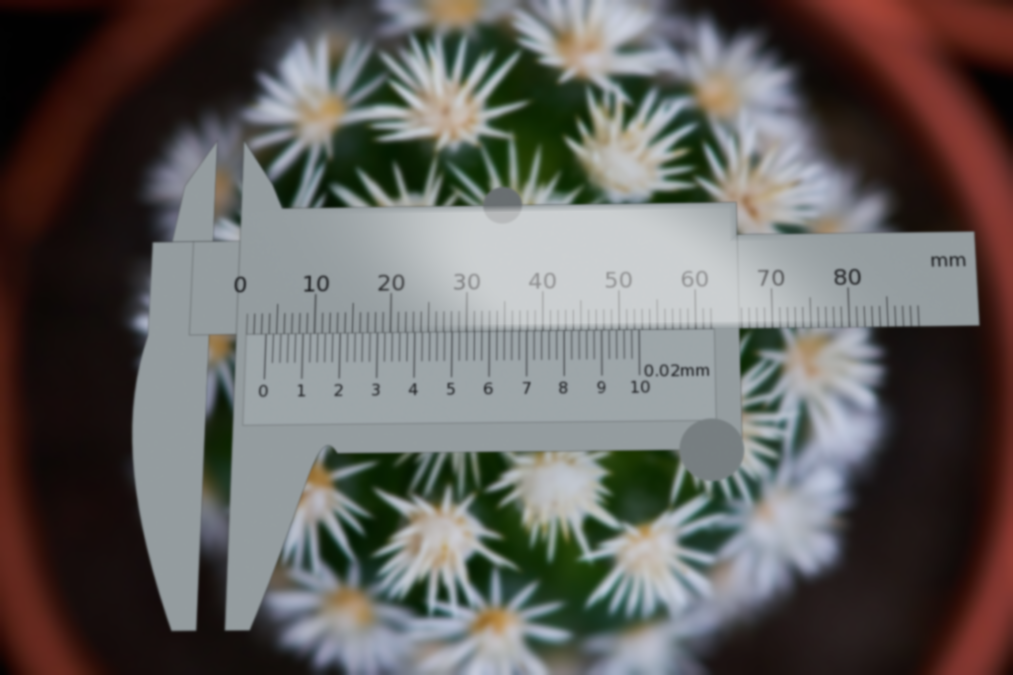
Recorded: 3.6,mm
